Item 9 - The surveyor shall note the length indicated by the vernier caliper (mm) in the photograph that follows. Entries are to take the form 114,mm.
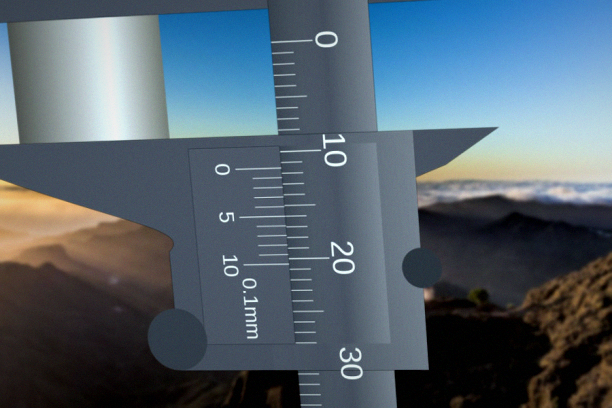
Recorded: 11.5,mm
